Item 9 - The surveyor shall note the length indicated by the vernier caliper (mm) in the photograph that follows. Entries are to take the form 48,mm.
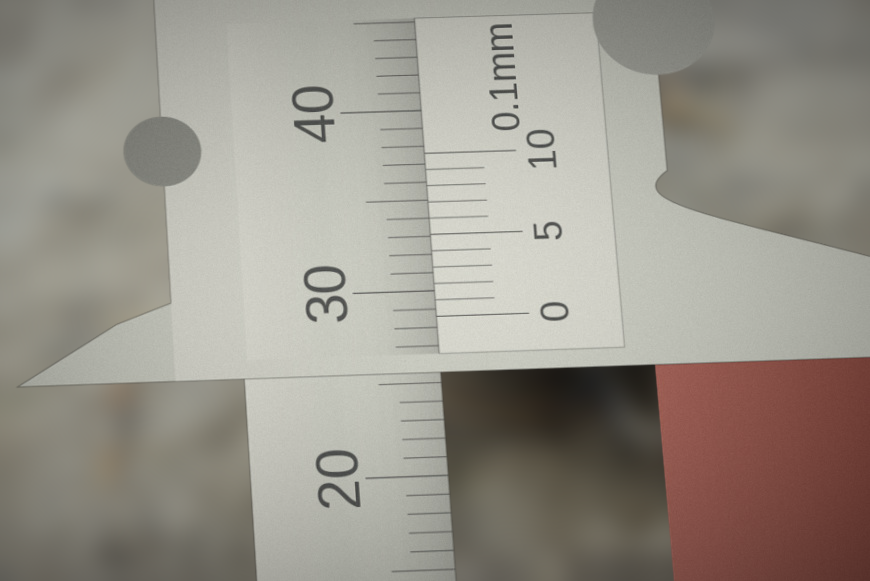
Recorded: 28.6,mm
